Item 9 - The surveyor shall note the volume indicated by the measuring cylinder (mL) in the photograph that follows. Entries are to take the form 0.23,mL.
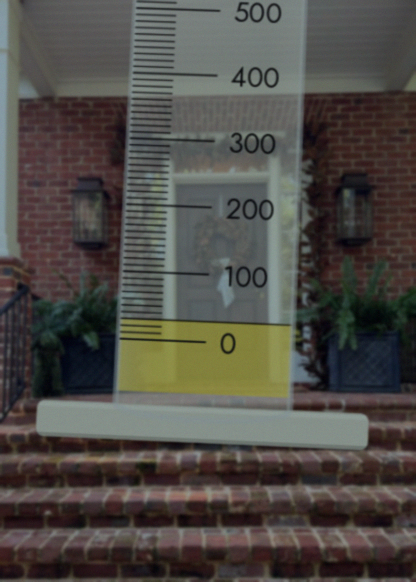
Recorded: 30,mL
